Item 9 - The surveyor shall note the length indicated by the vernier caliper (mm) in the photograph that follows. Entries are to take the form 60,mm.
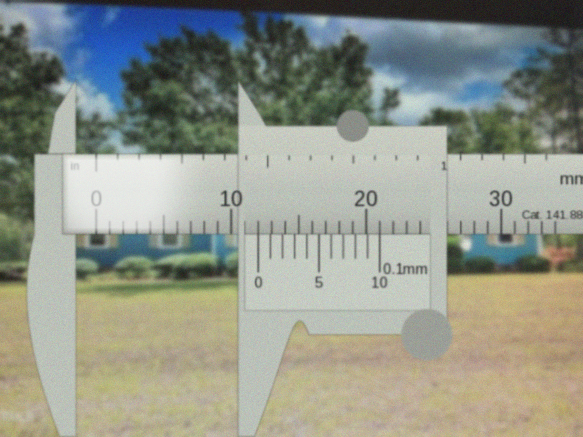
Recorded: 12.0,mm
